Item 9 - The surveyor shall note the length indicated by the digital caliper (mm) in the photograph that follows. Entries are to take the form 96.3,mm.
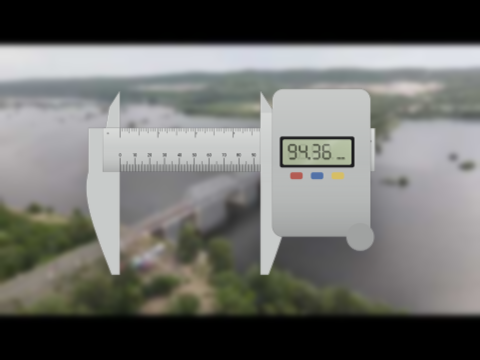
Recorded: 94.36,mm
